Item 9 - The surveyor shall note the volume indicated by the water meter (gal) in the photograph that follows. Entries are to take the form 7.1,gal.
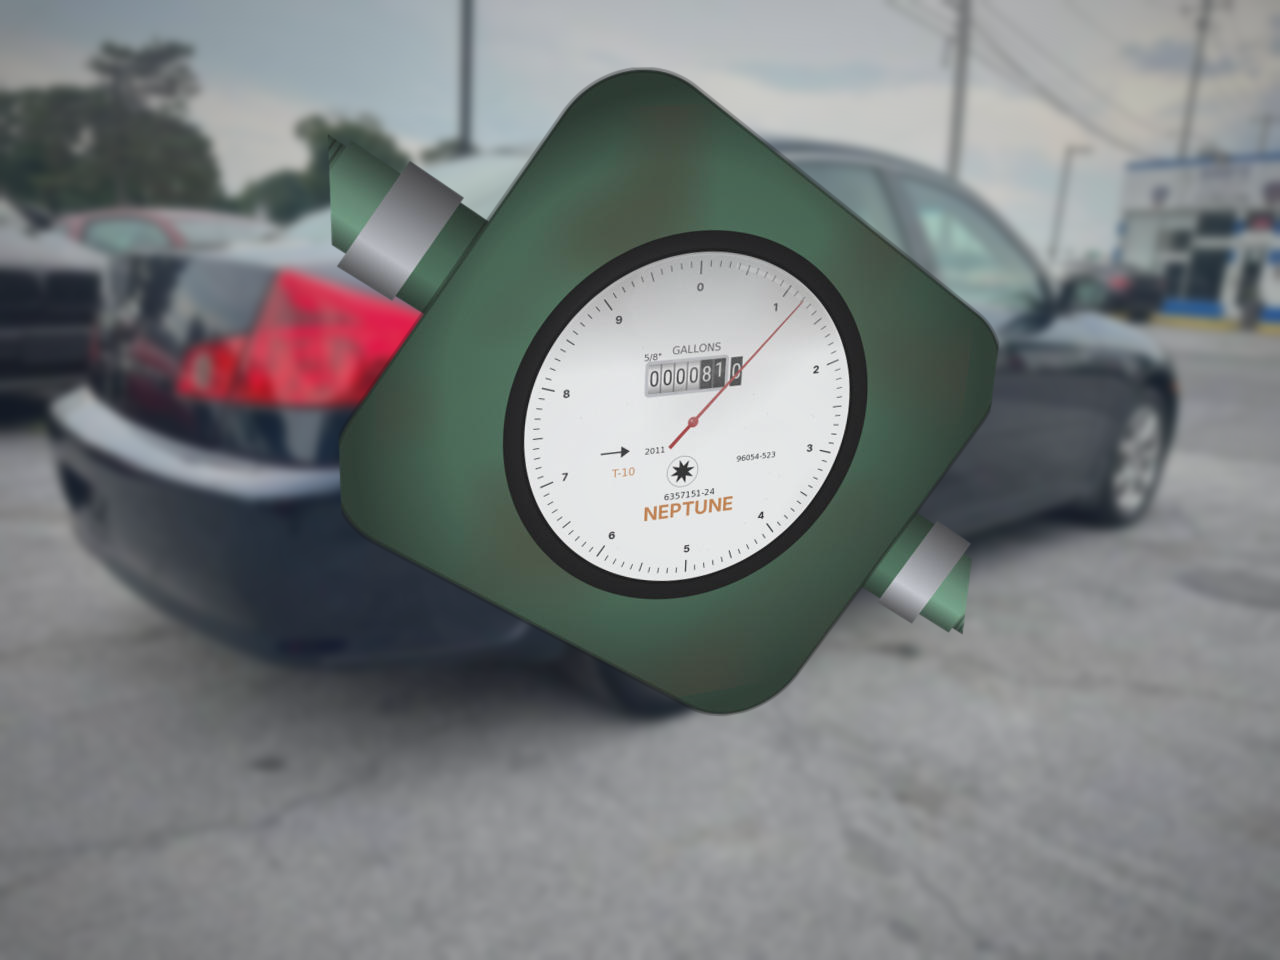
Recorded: 811.2,gal
